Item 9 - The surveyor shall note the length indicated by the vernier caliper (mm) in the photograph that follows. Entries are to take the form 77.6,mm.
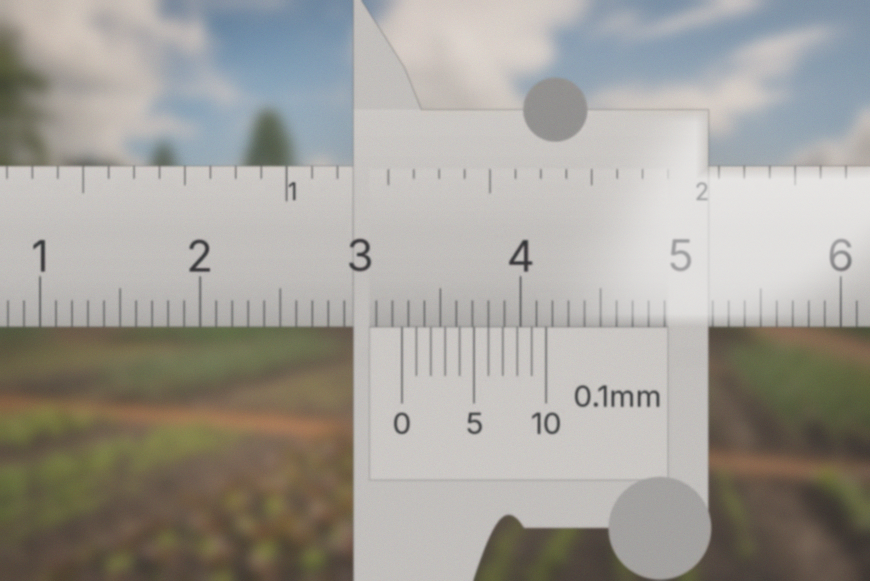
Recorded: 32.6,mm
